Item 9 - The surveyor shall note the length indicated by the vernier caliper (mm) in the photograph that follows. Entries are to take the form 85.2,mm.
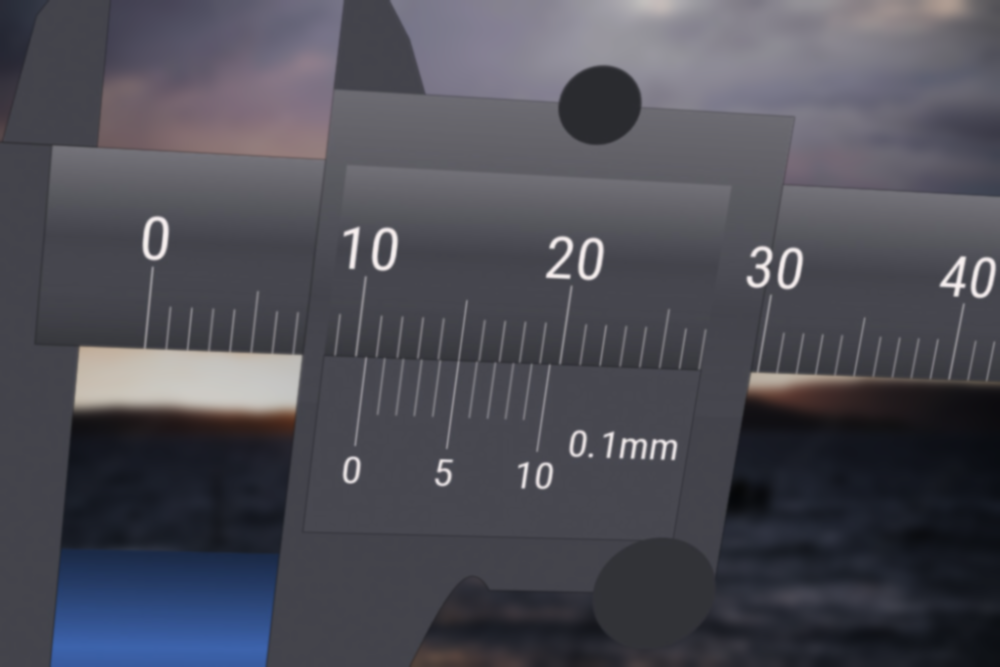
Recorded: 10.5,mm
